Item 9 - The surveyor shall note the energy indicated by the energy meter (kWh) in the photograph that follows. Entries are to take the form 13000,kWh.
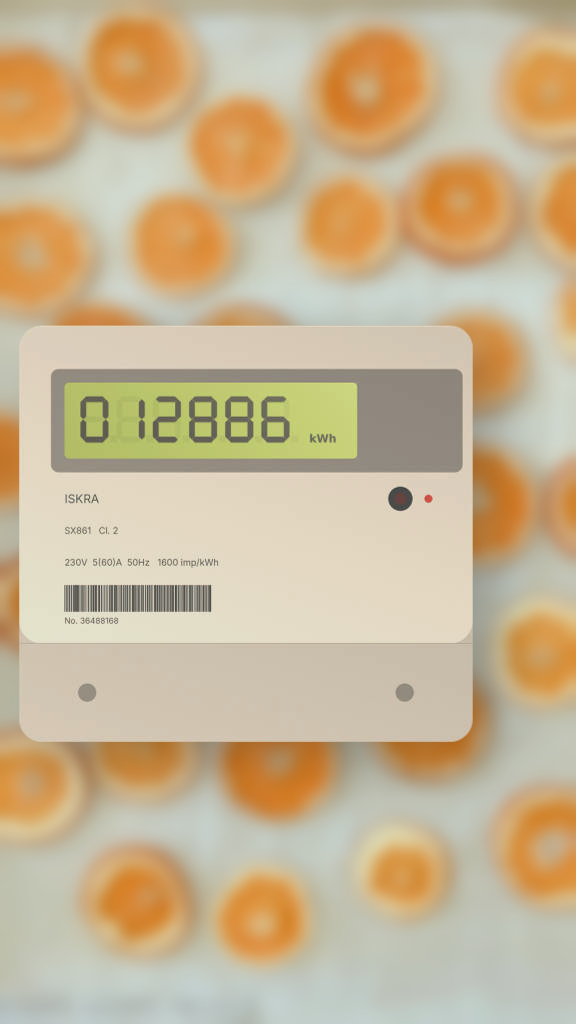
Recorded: 12886,kWh
